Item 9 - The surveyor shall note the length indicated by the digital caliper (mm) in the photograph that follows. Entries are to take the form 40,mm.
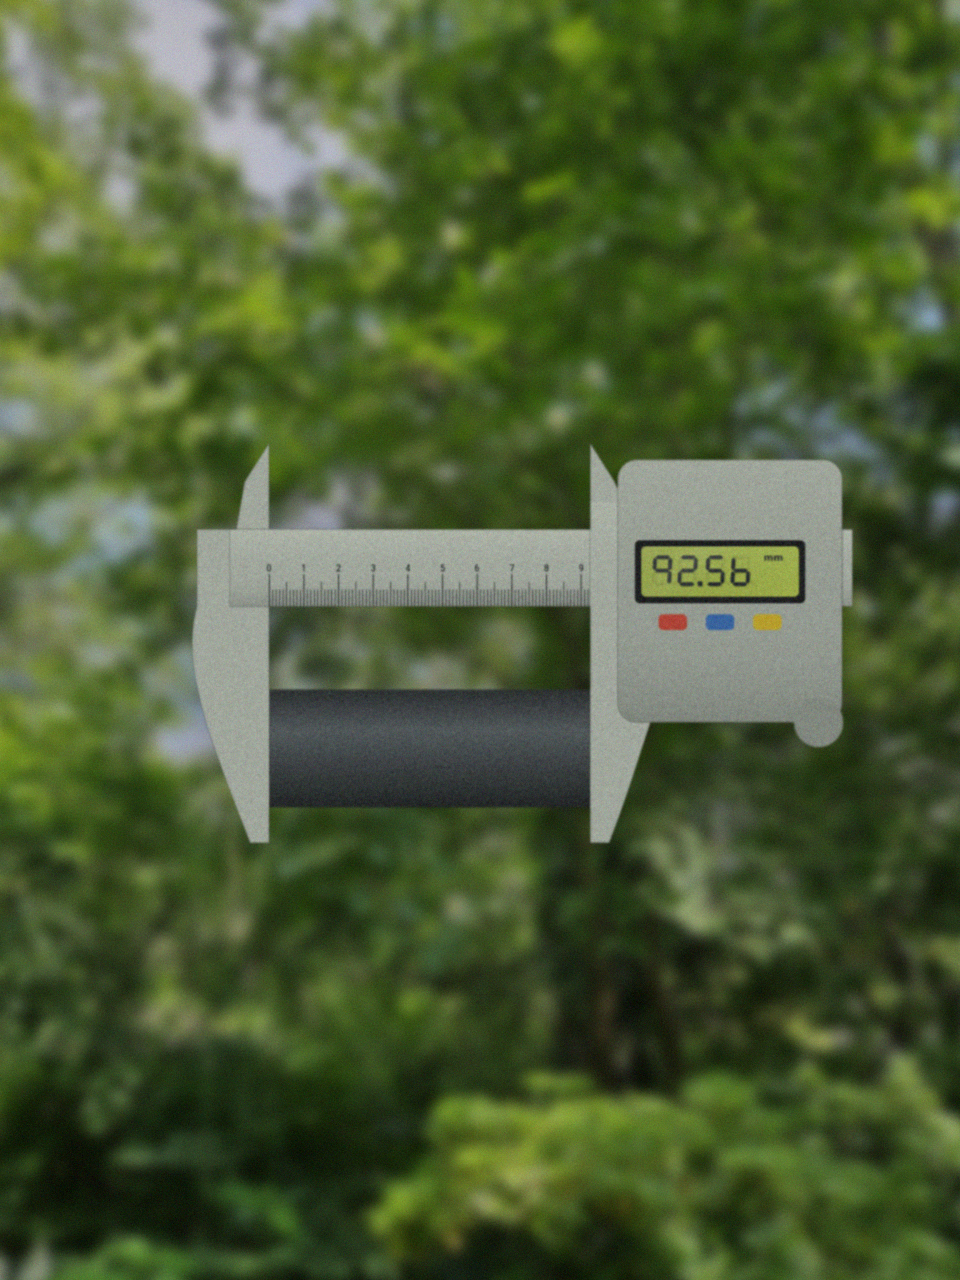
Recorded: 92.56,mm
